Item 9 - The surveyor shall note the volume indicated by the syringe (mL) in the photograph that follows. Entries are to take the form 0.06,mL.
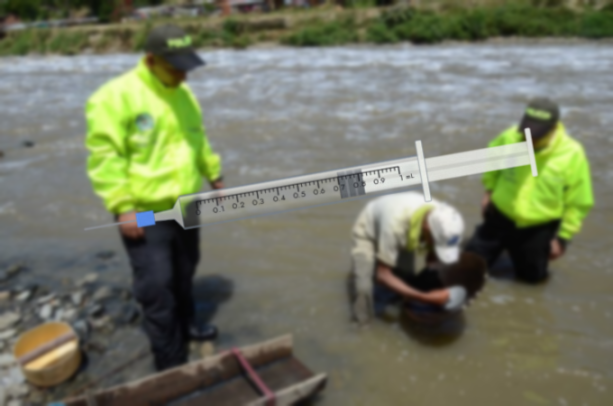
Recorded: 0.7,mL
